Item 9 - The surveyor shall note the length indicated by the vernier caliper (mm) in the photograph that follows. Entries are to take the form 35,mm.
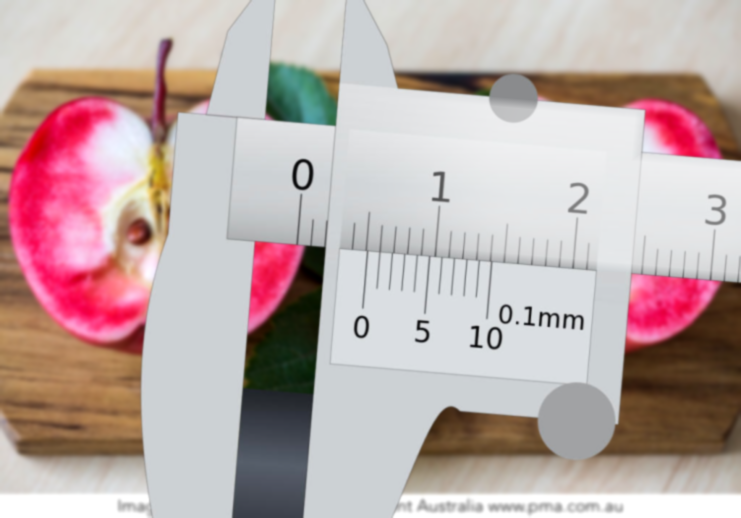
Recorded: 5.1,mm
